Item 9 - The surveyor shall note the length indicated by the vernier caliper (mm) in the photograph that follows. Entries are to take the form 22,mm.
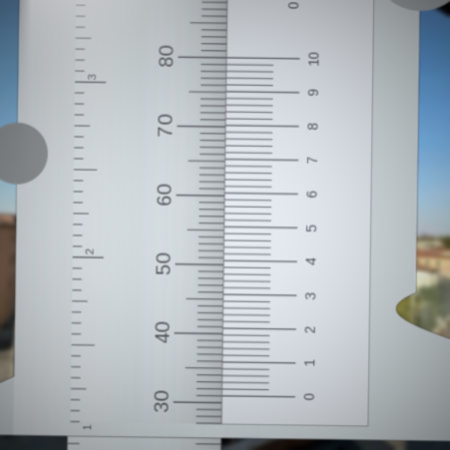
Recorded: 31.0,mm
